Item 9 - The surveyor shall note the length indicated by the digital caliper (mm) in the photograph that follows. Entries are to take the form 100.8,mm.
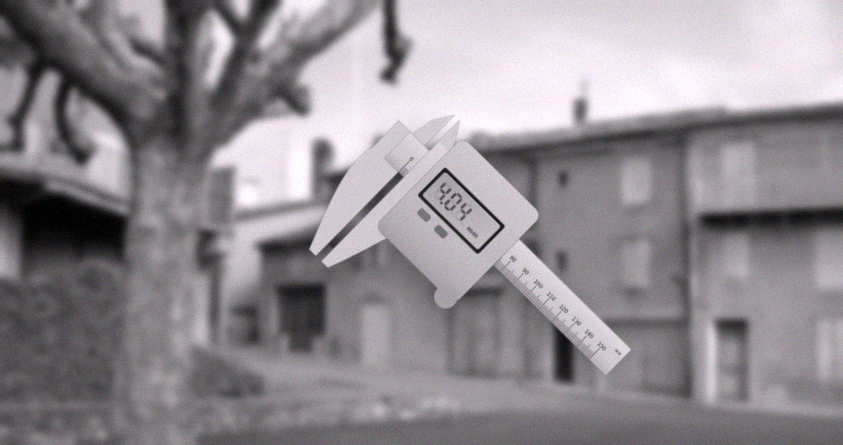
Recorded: 4.04,mm
